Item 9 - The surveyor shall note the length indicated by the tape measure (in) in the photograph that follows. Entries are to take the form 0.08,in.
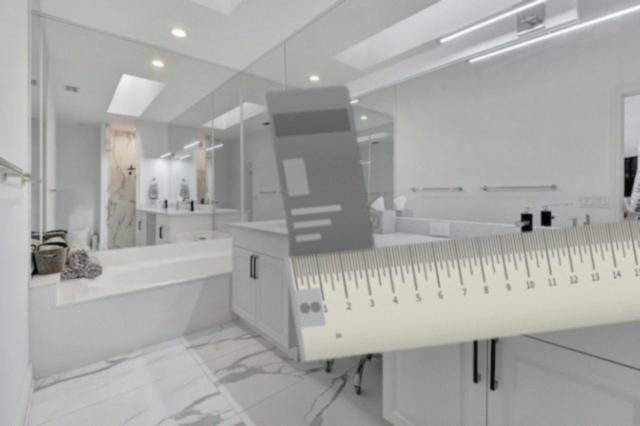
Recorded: 3.5,in
